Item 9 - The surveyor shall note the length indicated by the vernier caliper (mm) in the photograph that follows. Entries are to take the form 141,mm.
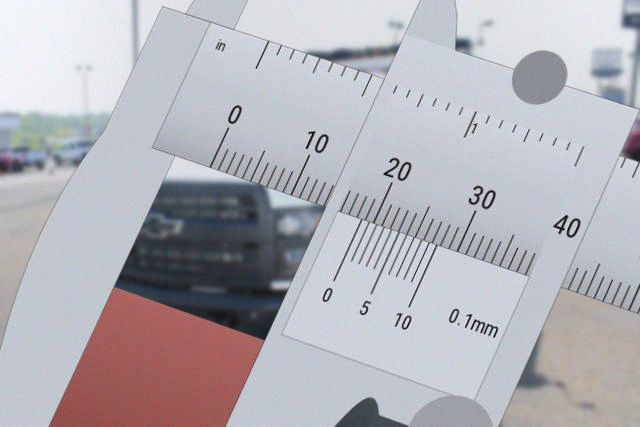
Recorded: 18.6,mm
